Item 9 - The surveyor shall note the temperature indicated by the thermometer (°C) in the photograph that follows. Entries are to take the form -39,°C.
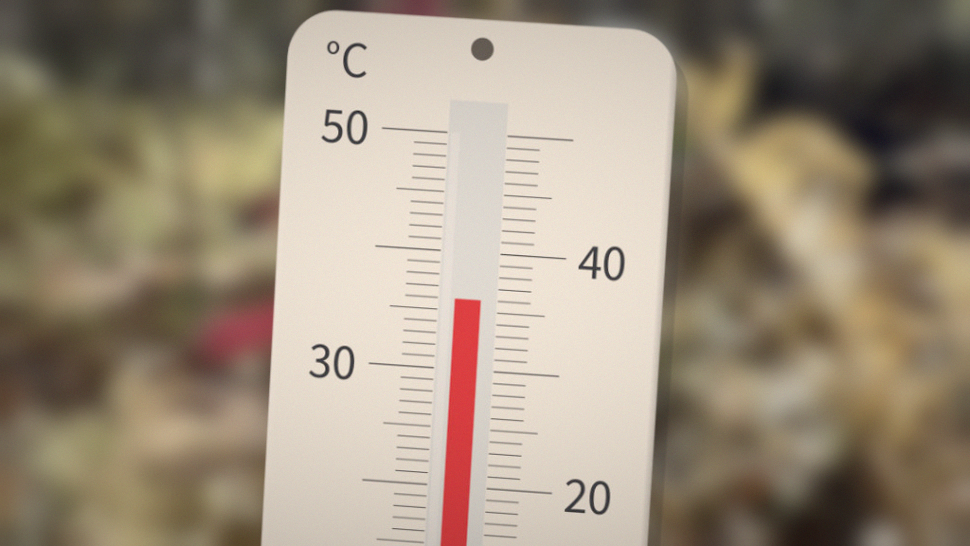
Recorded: 36,°C
